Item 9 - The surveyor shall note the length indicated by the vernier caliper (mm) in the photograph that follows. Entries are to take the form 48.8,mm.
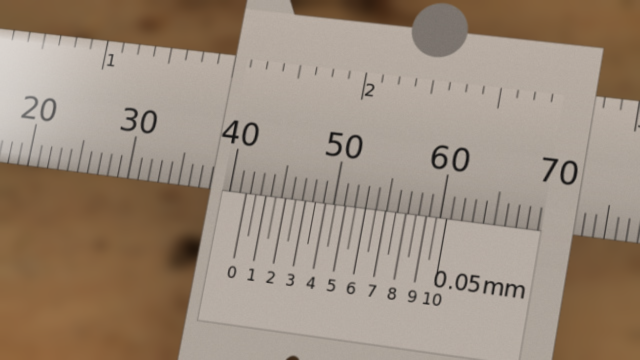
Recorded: 41.6,mm
